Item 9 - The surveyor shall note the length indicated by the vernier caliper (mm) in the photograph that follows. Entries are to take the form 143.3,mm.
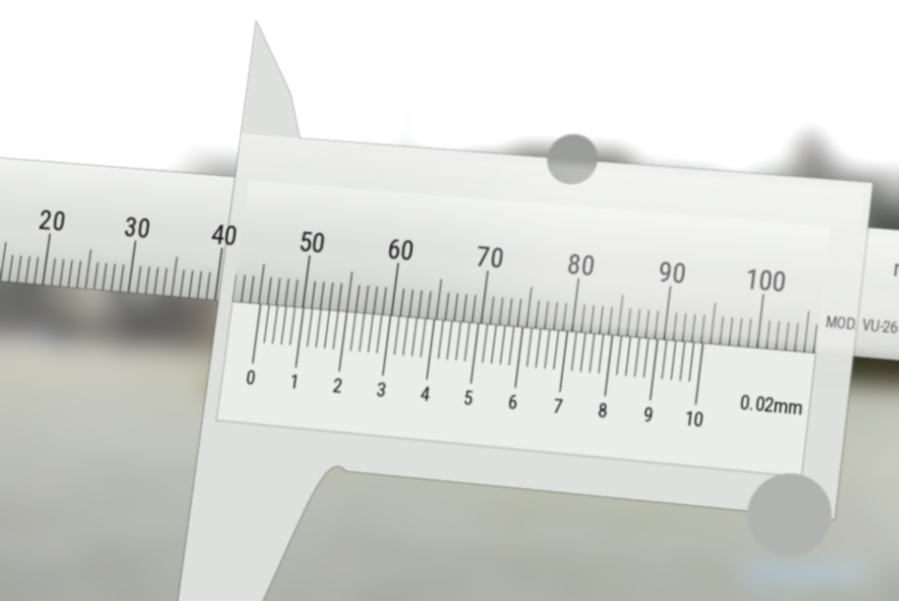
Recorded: 45.2,mm
